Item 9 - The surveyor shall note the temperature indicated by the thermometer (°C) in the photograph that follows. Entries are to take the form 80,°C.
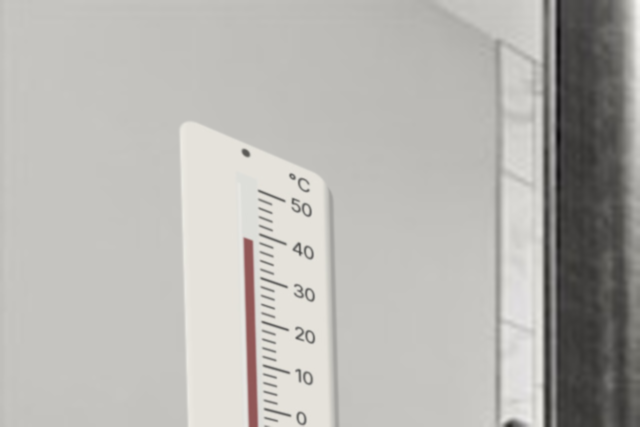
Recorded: 38,°C
